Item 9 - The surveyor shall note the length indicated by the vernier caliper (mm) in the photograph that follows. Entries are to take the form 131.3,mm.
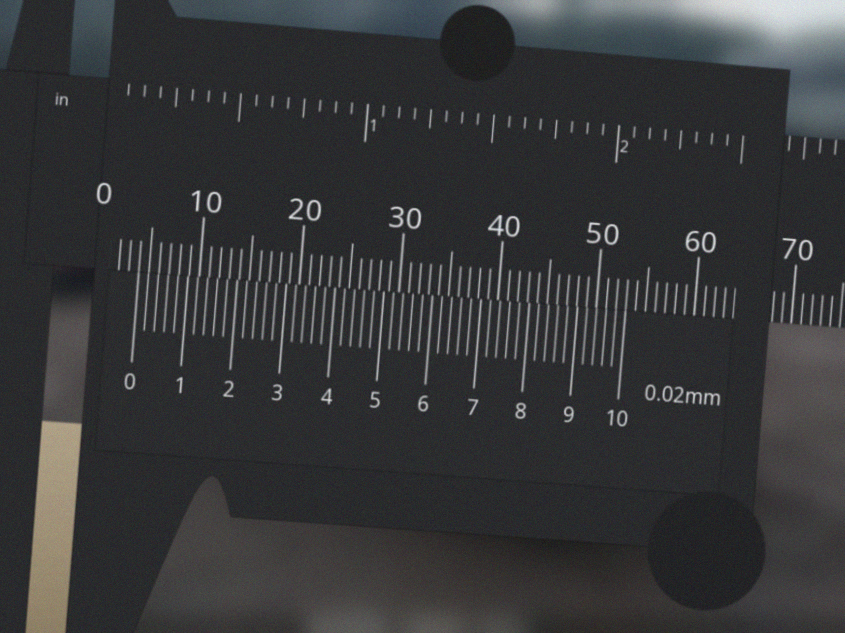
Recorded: 4.0,mm
